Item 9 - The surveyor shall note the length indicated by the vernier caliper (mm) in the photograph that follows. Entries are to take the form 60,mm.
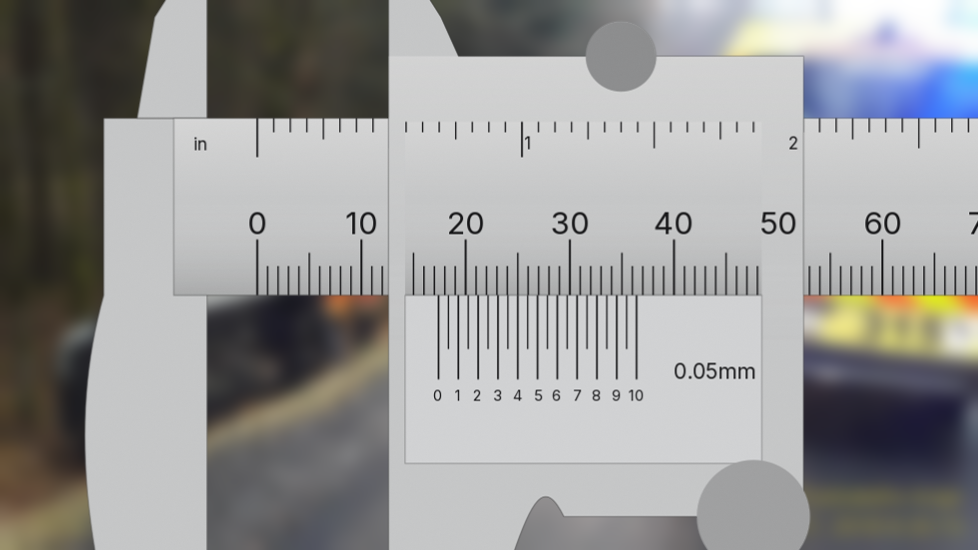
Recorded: 17.4,mm
